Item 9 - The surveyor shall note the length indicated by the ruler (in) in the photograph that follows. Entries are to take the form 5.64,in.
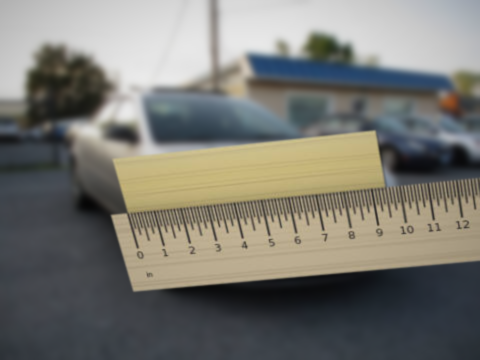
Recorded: 9.5,in
